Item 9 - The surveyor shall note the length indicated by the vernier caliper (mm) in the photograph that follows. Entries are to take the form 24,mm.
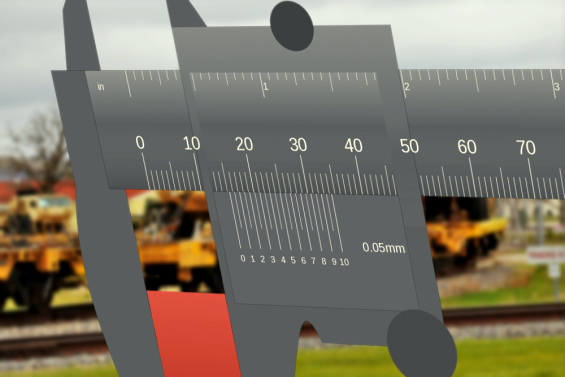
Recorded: 15.4,mm
